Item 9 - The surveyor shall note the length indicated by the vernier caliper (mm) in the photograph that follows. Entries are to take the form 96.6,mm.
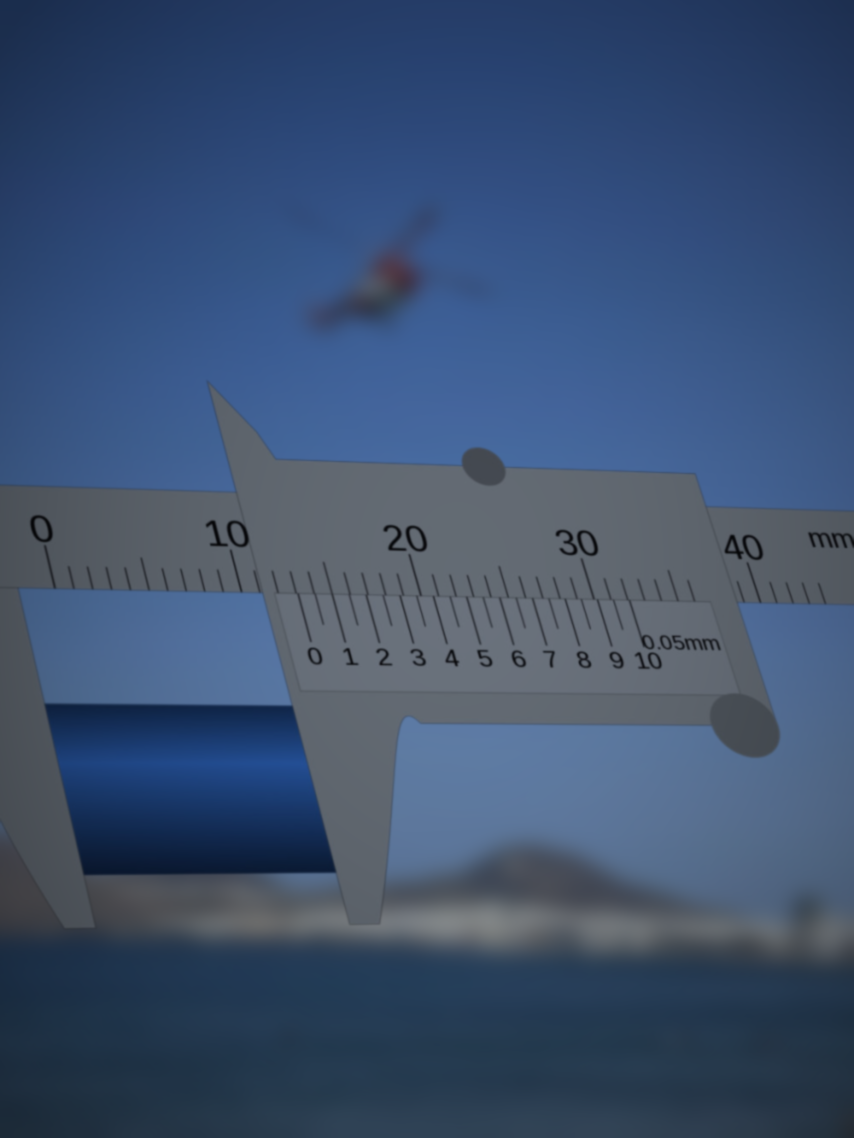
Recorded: 13.1,mm
